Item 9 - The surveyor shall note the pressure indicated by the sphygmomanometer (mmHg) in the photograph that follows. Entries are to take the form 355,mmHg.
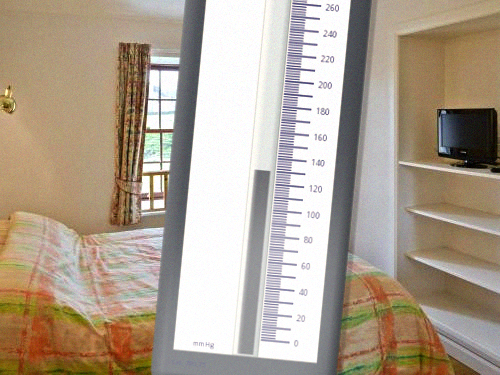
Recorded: 130,mmHg
